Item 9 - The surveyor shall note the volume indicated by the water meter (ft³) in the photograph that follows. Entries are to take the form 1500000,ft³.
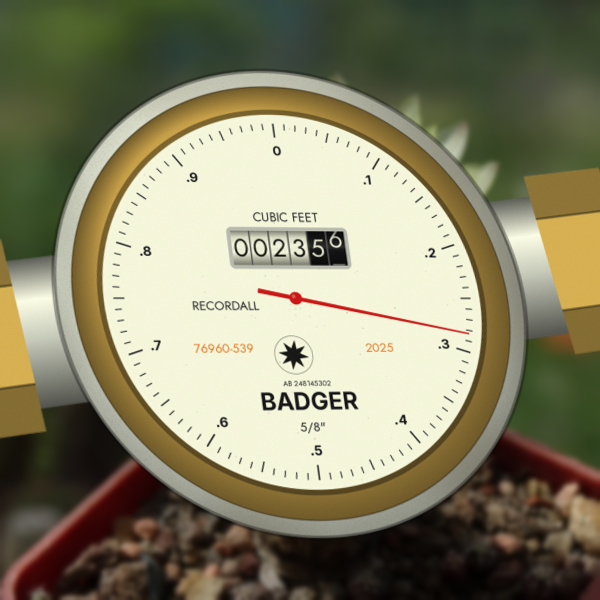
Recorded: 2356.28,ft³
